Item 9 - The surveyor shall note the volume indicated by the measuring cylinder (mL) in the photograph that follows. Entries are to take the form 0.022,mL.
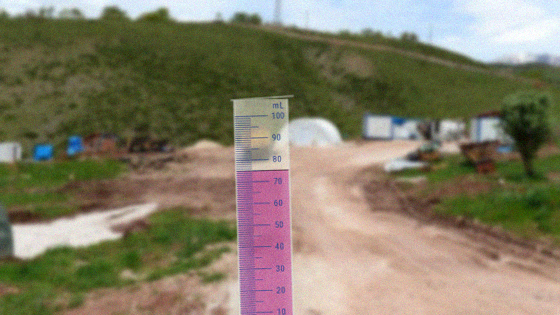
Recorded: 75,mL
